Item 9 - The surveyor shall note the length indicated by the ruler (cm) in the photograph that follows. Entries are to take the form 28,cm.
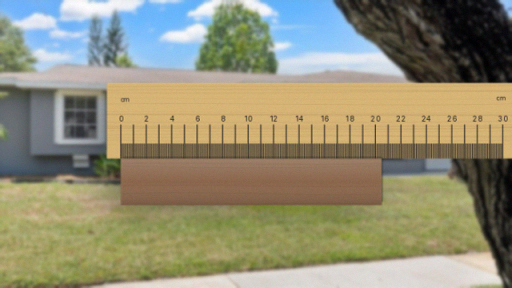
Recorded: 20.5,cm
